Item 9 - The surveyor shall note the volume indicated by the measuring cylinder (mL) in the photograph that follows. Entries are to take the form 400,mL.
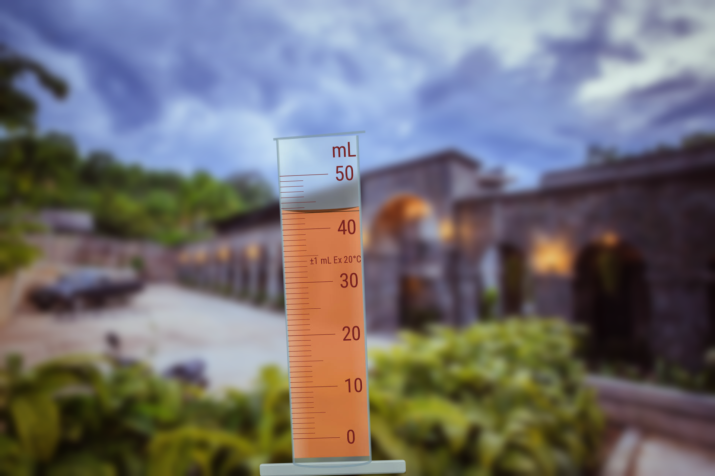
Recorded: 43,mL
